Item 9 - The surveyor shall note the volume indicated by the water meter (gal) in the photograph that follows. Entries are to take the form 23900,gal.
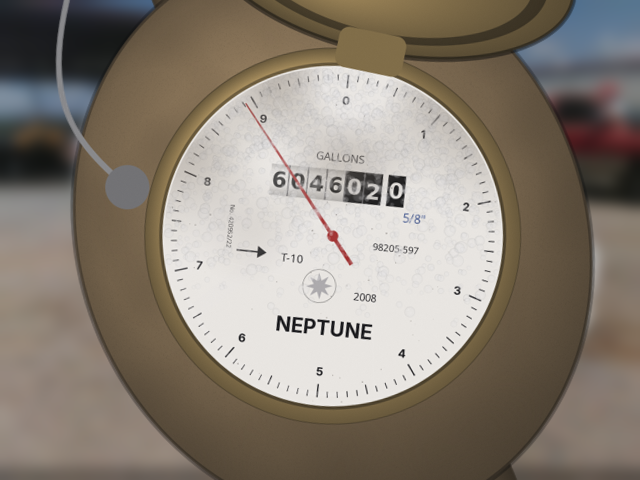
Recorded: 6046018.9,gal
